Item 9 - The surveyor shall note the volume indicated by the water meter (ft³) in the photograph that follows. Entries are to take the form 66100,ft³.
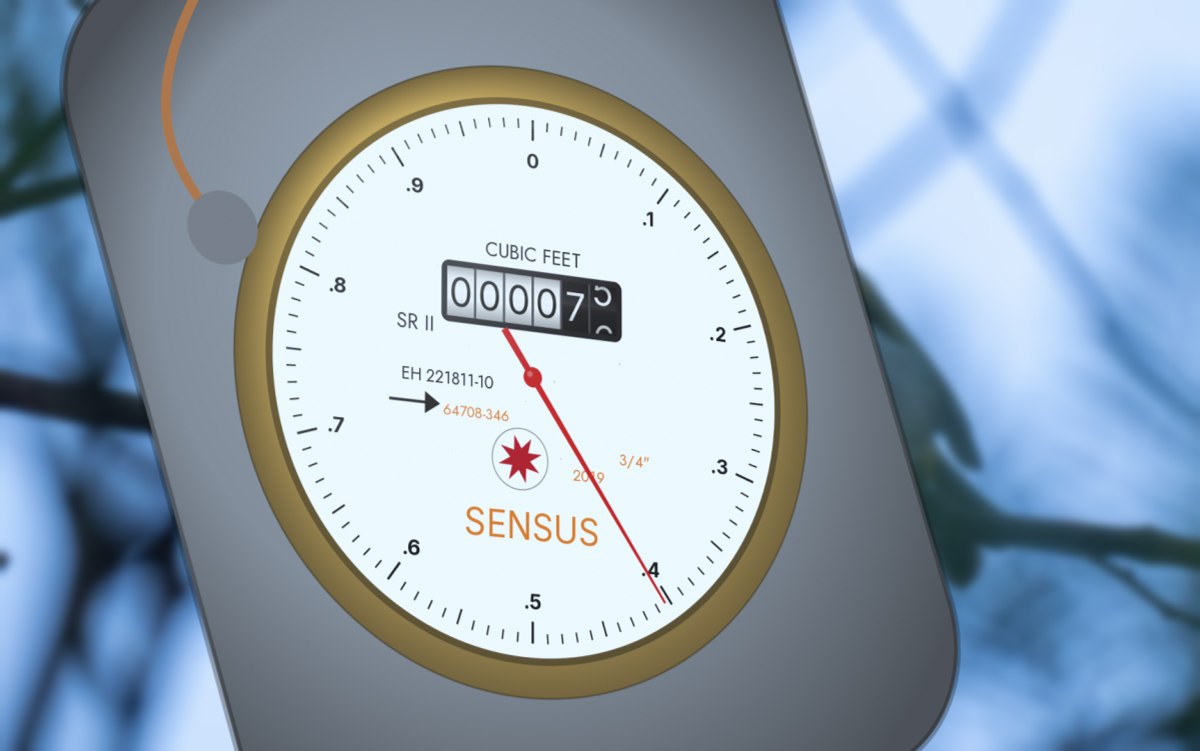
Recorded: 75.40,ft³
